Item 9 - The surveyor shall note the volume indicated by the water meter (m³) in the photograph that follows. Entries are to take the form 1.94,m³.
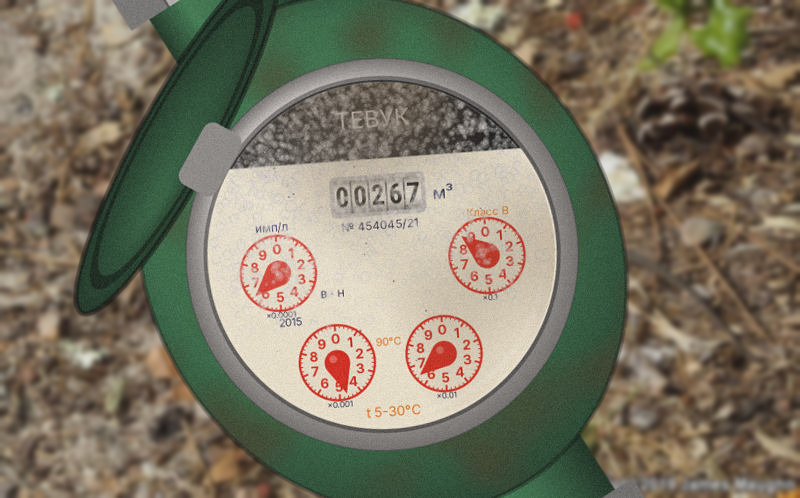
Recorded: 267.8646,m³
